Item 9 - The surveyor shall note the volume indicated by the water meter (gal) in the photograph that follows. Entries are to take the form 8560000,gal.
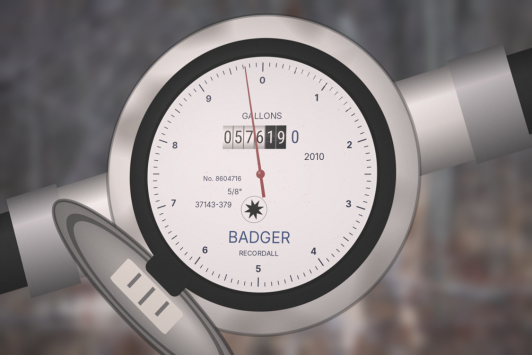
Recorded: 576189.7,gal
